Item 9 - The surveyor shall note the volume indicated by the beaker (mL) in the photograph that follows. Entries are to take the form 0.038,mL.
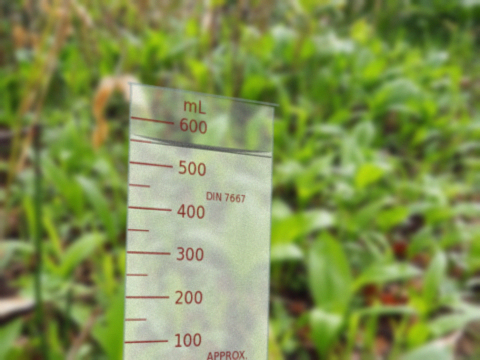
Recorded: 550,mL
